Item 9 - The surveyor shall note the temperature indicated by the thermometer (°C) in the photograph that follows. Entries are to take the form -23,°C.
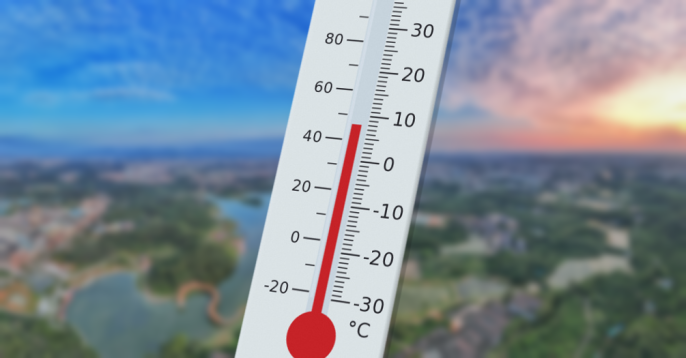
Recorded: 8,°C
